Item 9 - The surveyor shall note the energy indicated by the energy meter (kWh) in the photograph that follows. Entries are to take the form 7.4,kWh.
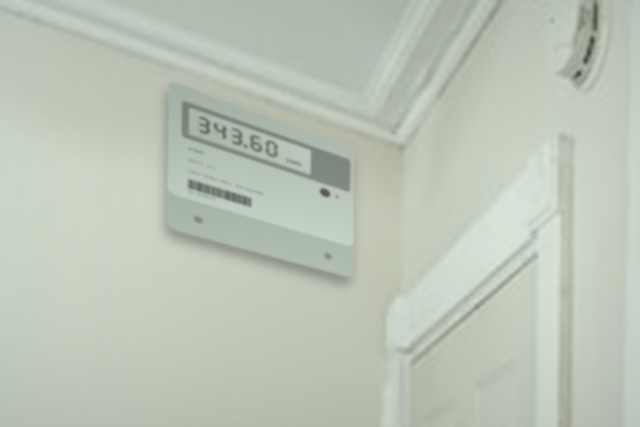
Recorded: 343.60,kWh
